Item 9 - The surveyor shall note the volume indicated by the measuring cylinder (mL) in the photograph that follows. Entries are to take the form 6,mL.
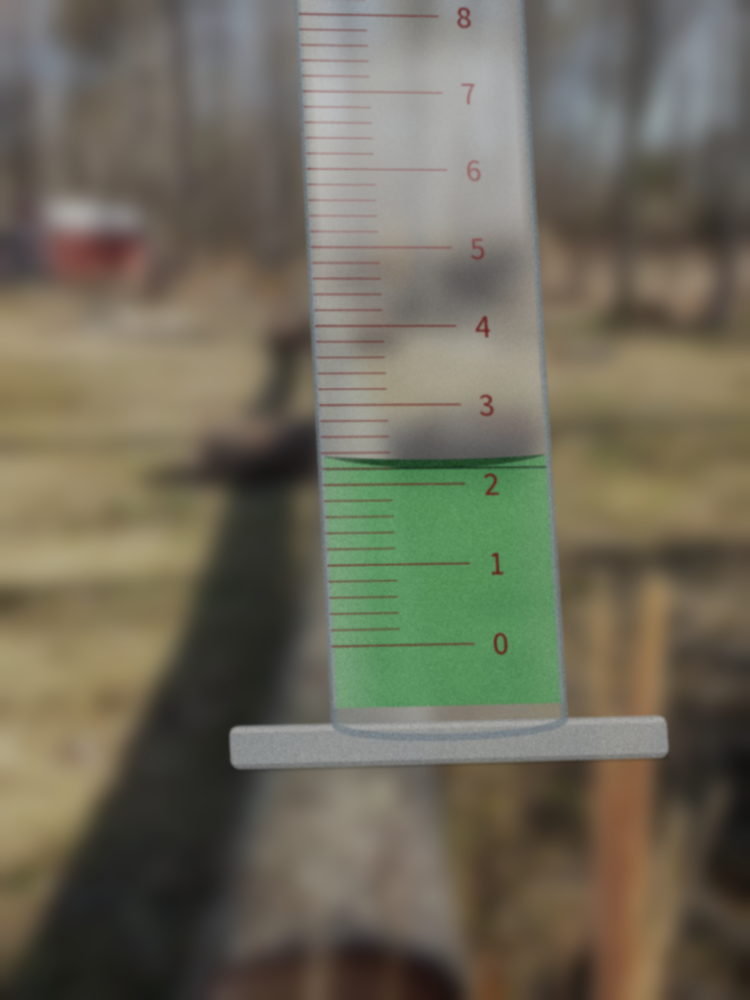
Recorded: 2.2,mL
